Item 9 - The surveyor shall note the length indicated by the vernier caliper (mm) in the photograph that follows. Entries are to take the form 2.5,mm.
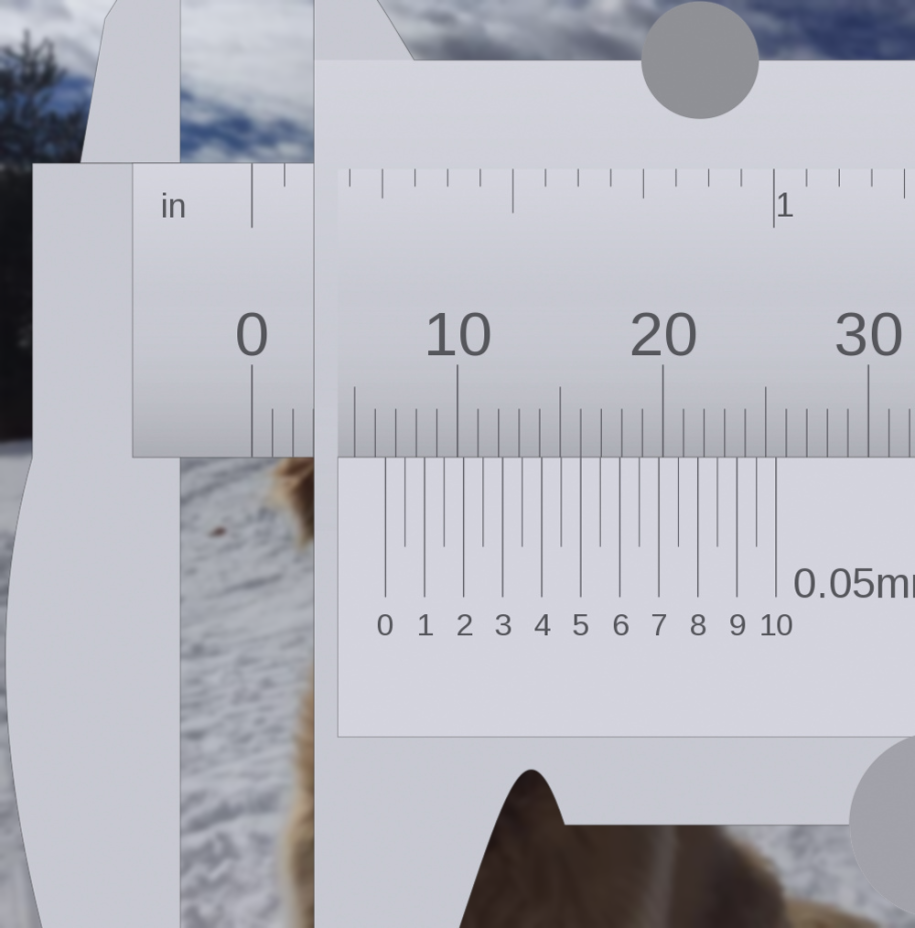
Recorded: 6.5,mm
